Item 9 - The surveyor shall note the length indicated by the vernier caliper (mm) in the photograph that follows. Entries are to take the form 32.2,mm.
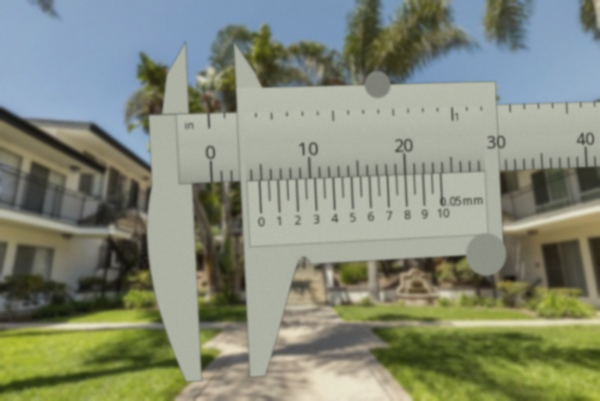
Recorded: 4.8,mm
